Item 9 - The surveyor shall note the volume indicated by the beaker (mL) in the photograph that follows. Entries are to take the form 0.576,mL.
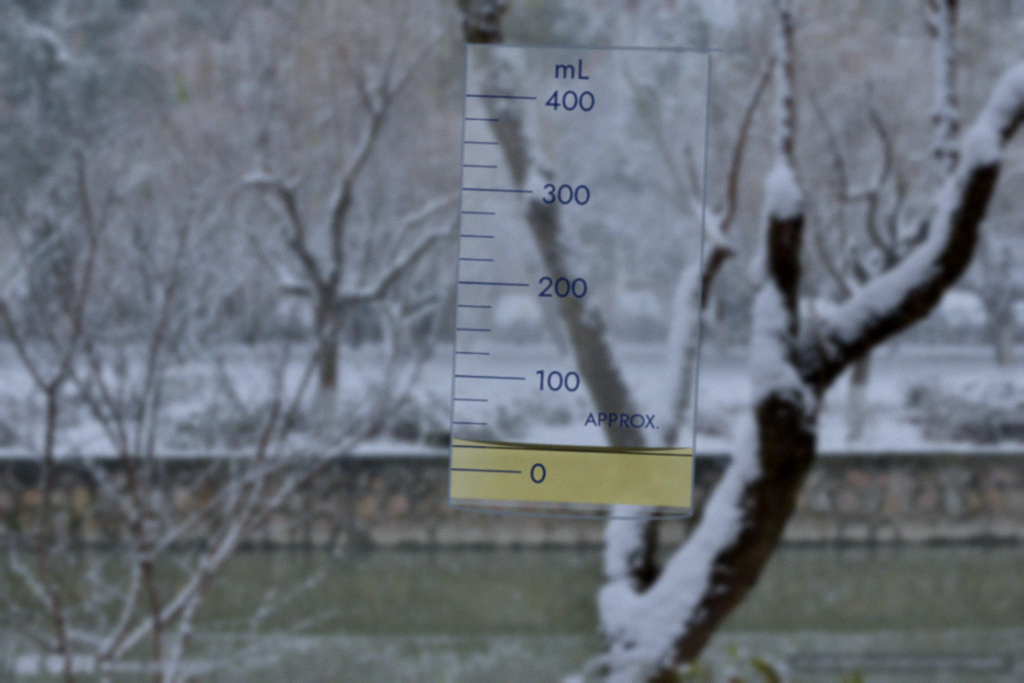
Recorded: 25,mL
